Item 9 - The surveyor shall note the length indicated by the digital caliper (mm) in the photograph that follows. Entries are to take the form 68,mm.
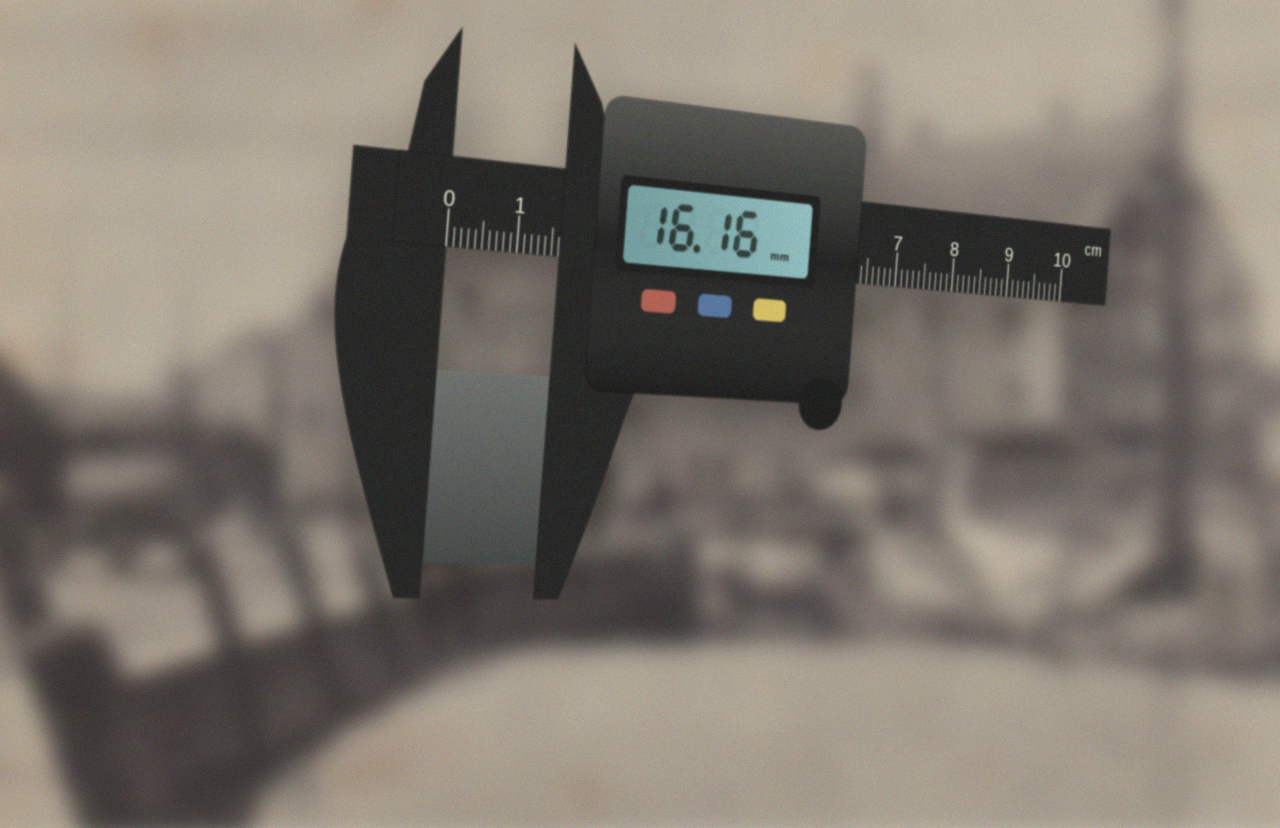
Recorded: 16.16,mm
